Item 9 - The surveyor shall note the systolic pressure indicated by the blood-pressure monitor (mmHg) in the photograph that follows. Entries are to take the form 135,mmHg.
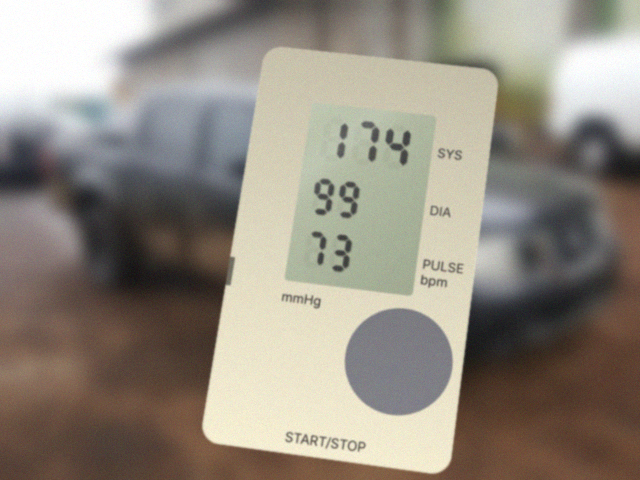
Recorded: 174,mmHg
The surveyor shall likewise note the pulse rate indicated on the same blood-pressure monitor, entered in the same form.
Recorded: 73,bpm
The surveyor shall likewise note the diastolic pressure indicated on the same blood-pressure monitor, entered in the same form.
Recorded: 99,mmHg
